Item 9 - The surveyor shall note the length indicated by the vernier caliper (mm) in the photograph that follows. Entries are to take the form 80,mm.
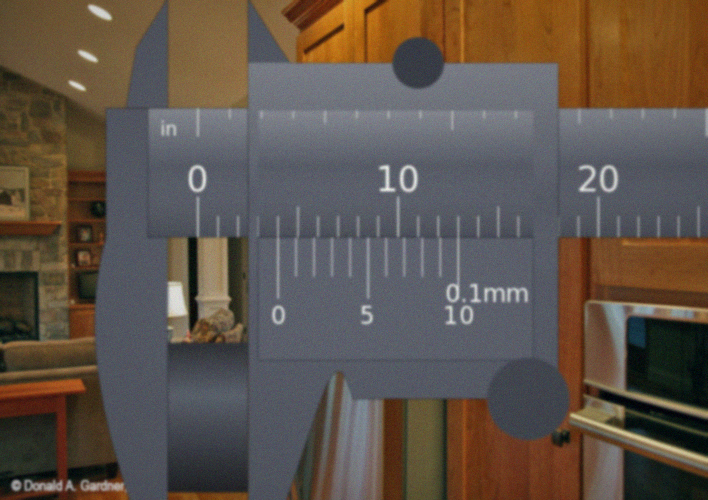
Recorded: 4.0,mm
